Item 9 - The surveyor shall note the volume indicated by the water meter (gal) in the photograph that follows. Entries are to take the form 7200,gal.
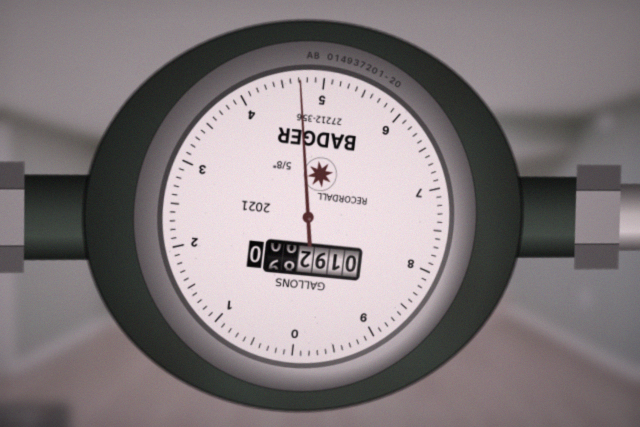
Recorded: 192894.7,gal
